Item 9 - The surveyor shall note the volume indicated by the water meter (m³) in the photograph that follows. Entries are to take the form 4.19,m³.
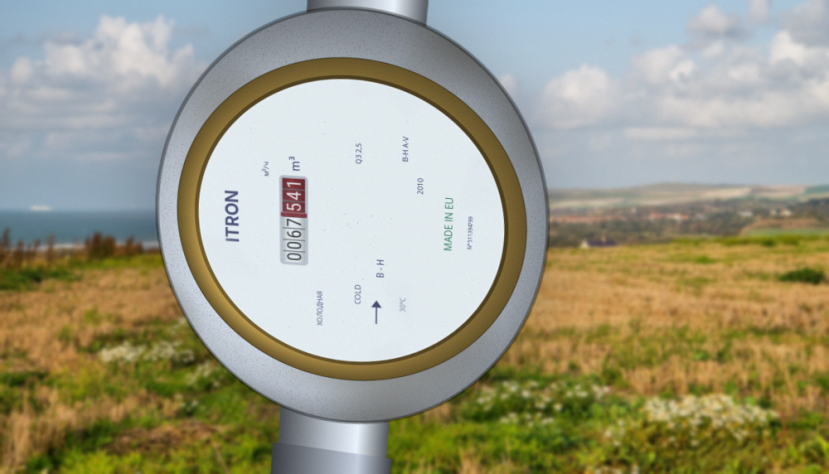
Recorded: 67.541,m³
